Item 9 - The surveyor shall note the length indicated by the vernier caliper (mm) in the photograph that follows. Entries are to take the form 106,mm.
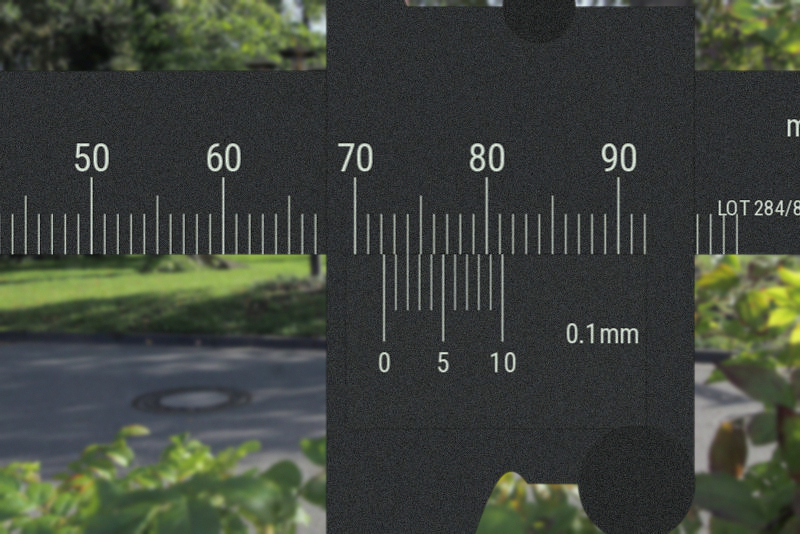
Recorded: 72.2,mm
